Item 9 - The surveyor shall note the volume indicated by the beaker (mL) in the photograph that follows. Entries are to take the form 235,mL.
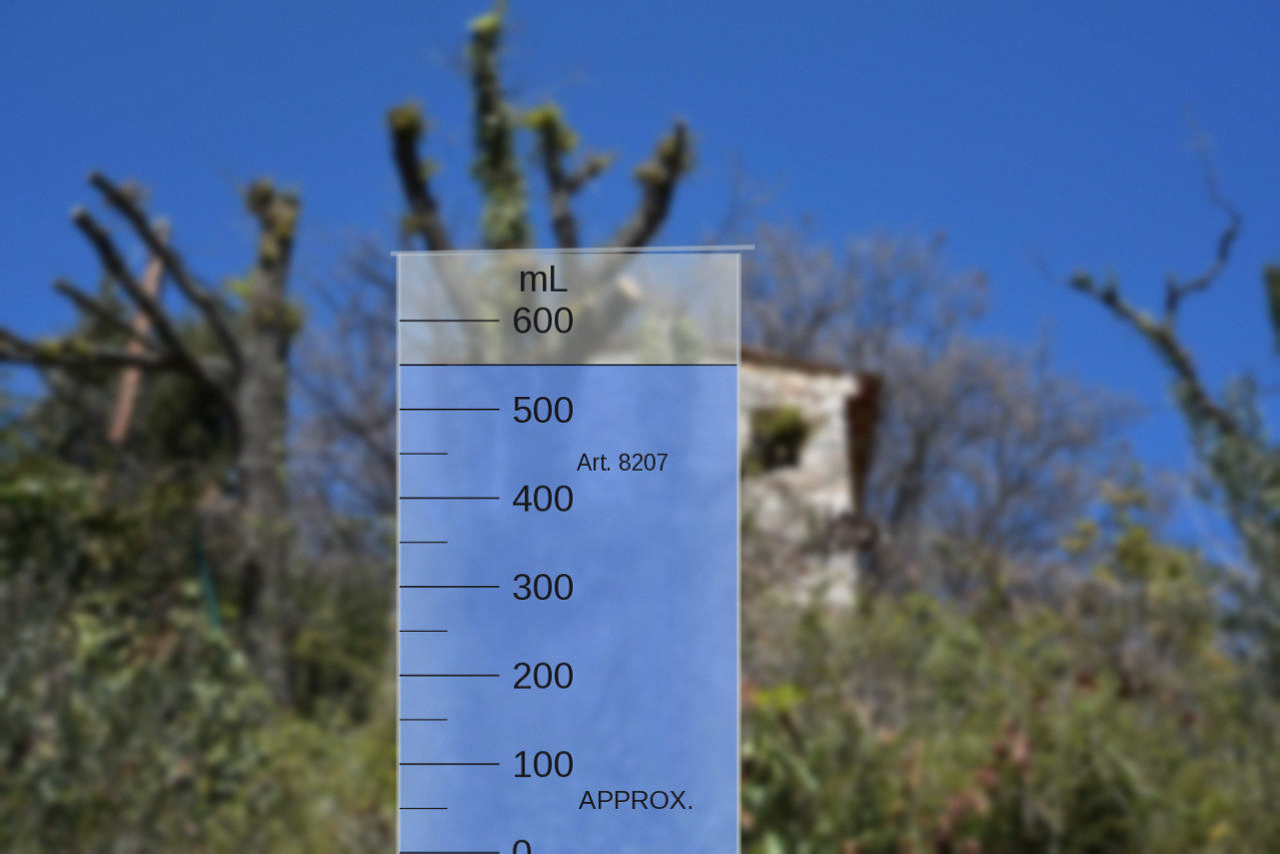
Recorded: 550,mL
